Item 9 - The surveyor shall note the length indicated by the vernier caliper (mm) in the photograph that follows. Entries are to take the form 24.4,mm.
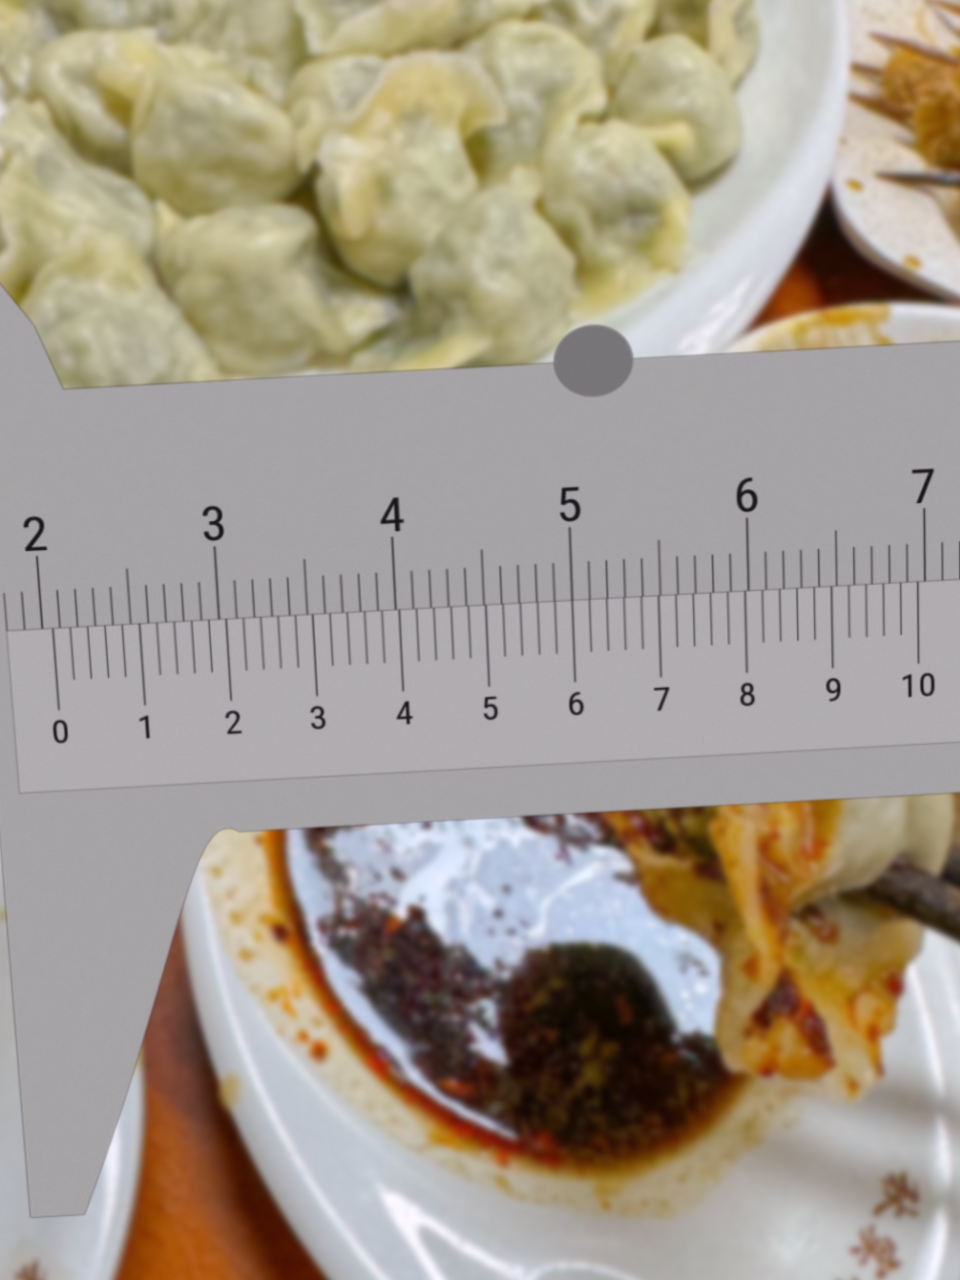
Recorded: 20.6,mm
